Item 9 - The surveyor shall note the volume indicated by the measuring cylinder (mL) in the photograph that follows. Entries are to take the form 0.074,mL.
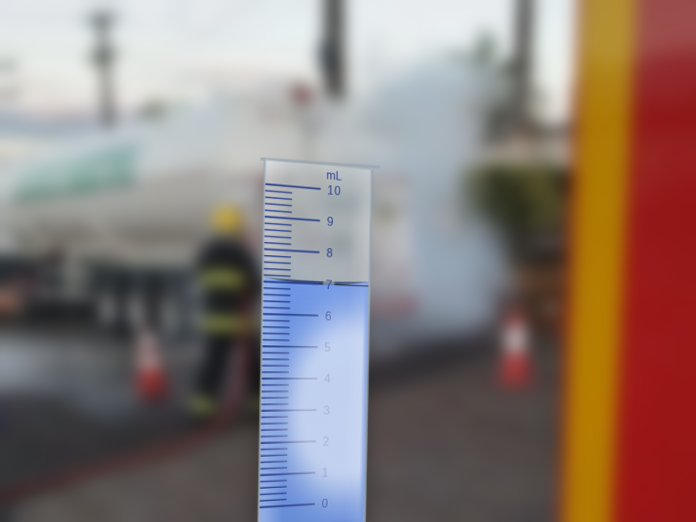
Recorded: 7,mL
